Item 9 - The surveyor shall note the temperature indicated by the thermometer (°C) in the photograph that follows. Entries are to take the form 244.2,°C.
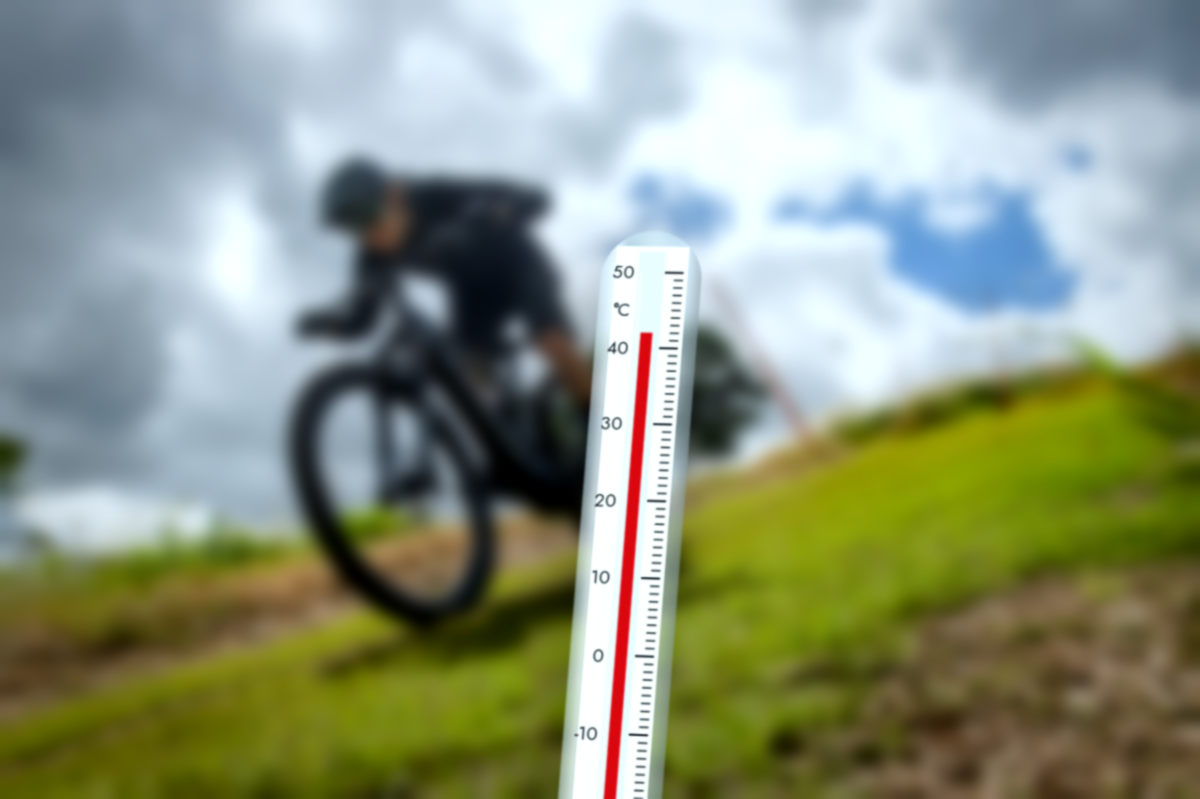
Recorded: 42,°C
